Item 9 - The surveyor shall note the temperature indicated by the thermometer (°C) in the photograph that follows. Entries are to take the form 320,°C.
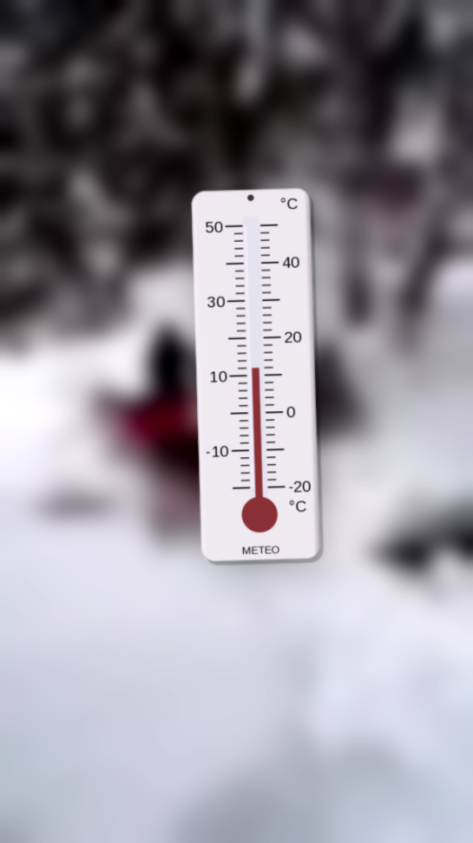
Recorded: 12,°C
